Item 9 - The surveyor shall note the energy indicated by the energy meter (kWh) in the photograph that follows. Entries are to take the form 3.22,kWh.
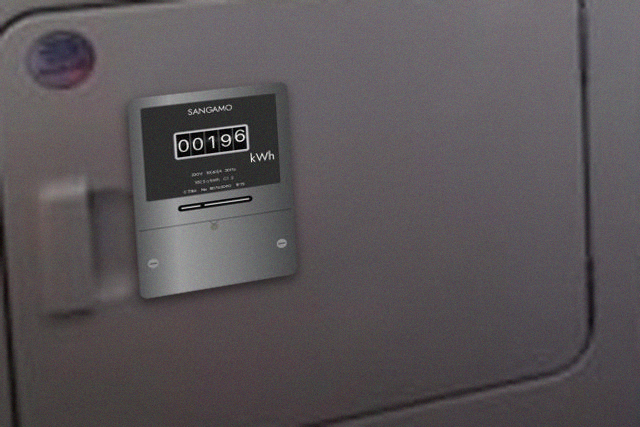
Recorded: 196,kWh
